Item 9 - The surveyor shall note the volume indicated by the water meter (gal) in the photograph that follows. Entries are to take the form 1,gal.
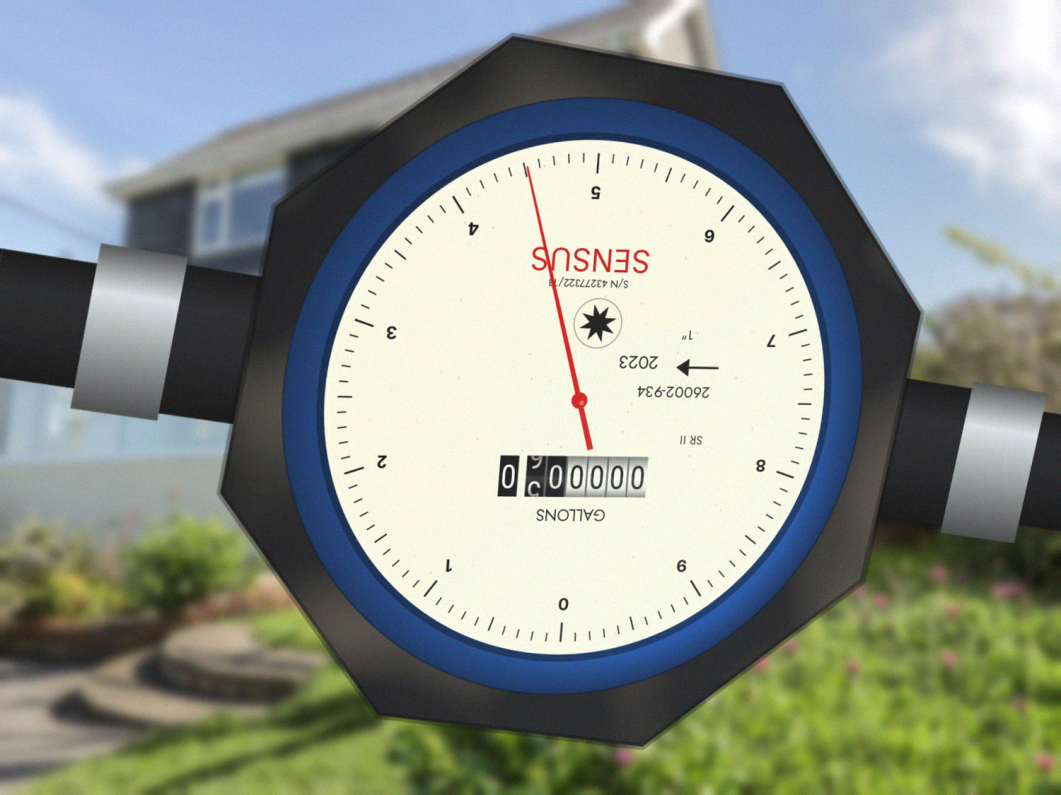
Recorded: 54.5,gal
